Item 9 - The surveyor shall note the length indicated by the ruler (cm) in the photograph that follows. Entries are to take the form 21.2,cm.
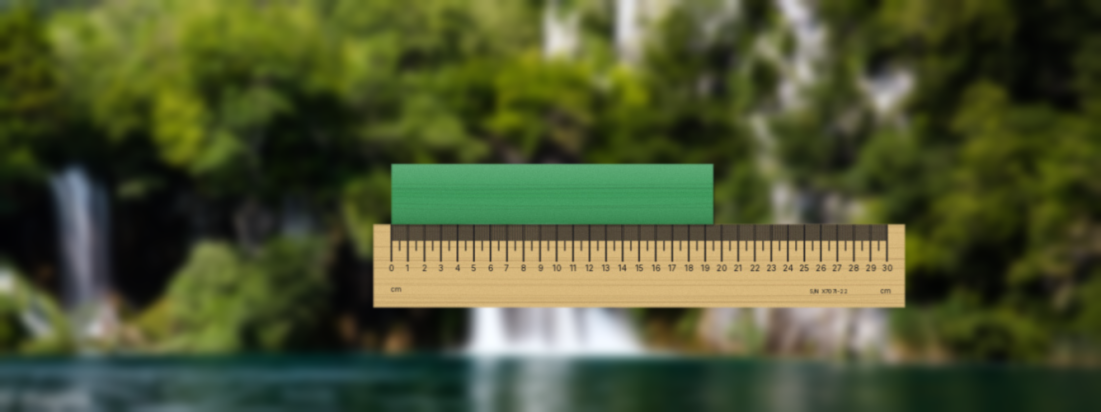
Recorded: 19.5,cm
